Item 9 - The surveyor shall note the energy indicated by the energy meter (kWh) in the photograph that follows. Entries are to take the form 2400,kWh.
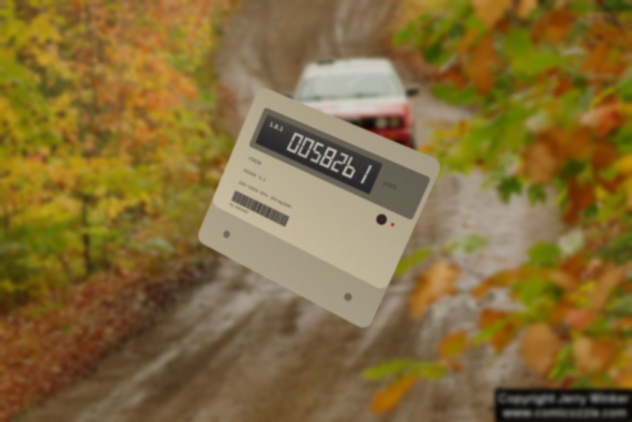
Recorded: 58261,kWh
